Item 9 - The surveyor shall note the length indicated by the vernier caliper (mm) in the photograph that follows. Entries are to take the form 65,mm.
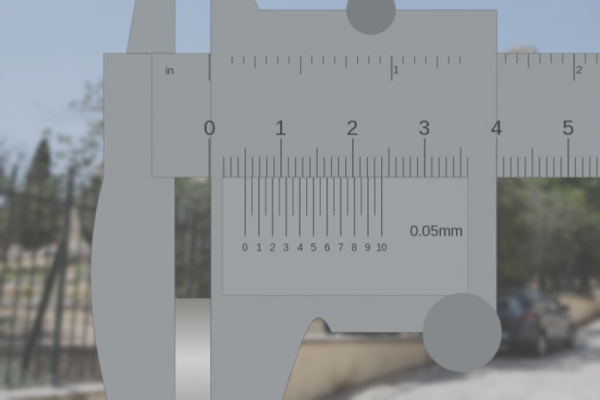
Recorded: 5.0,mm
